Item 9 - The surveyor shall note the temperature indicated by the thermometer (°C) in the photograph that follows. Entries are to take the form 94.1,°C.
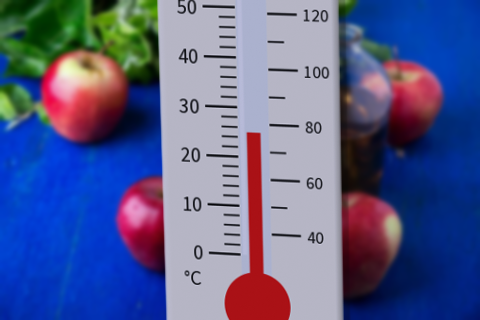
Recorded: 25,°C
